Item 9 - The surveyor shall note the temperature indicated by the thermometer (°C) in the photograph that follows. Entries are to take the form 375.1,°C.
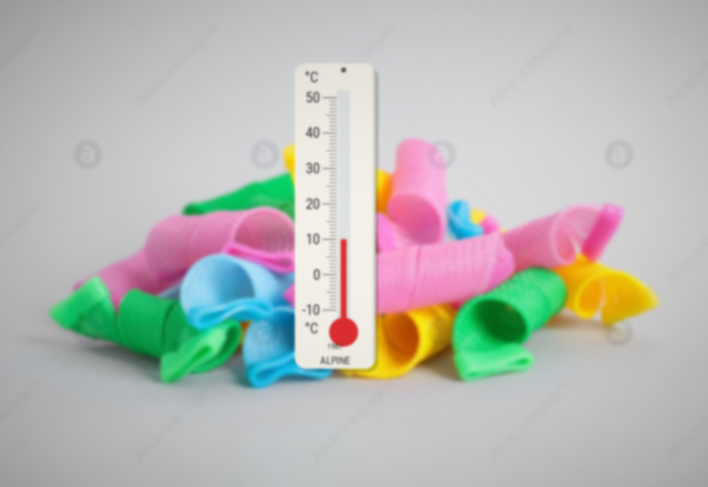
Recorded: 10,°C
